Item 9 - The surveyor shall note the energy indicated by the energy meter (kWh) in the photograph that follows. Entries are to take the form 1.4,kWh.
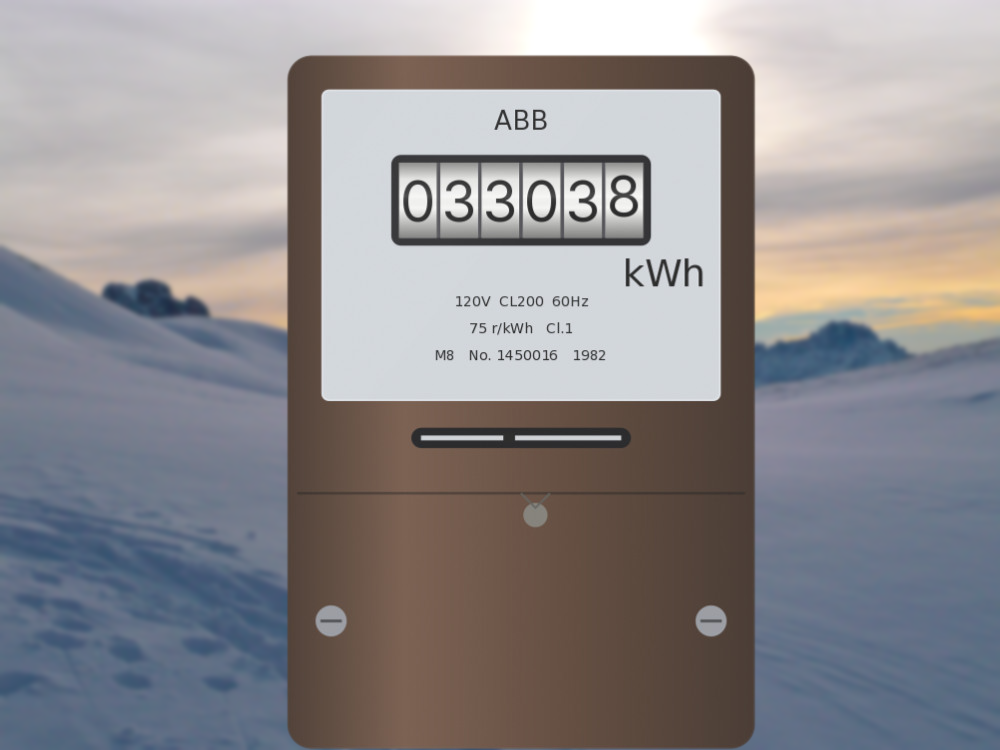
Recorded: 33038,kWh
